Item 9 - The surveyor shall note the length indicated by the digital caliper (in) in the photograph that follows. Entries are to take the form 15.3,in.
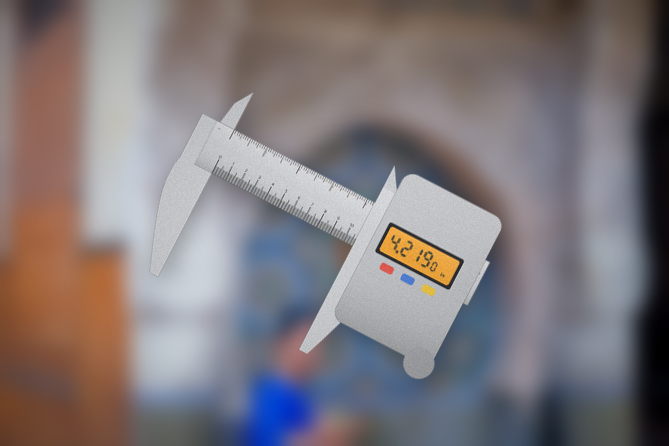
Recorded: 4.2190,in
